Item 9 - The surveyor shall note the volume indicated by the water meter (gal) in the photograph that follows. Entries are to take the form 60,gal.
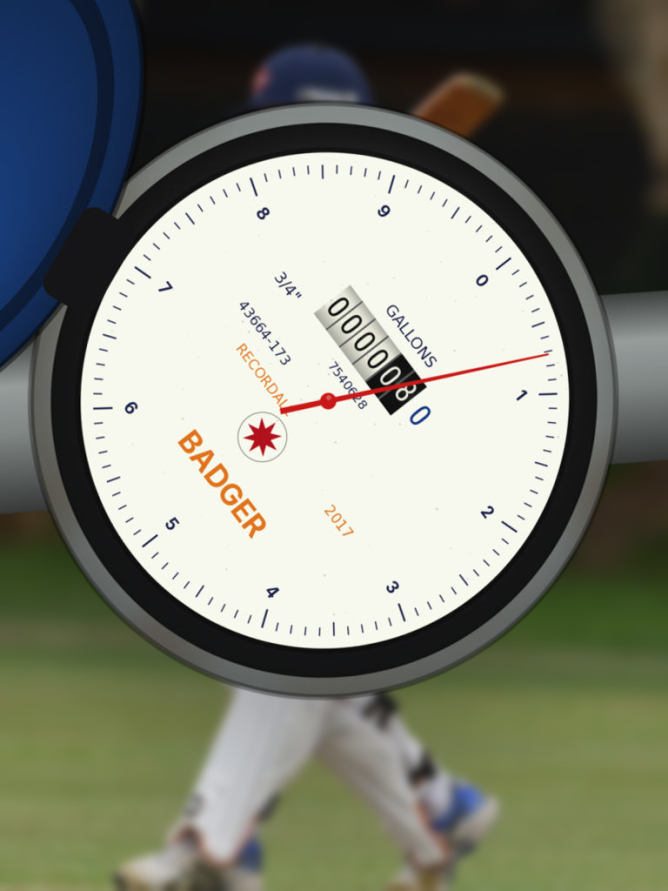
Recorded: 80.7,gal
